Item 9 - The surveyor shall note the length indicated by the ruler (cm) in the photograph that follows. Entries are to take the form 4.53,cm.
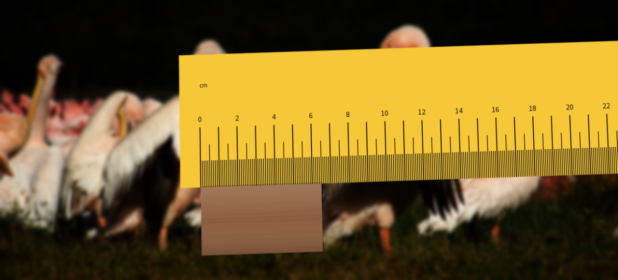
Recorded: 6.5,cm
